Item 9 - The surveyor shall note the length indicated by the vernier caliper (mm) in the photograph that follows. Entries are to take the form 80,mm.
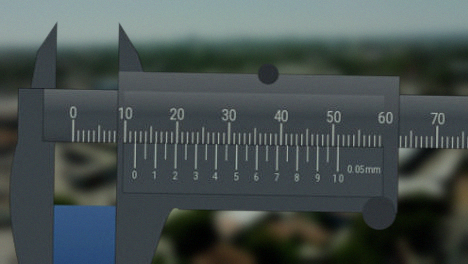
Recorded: 12.0,mm
